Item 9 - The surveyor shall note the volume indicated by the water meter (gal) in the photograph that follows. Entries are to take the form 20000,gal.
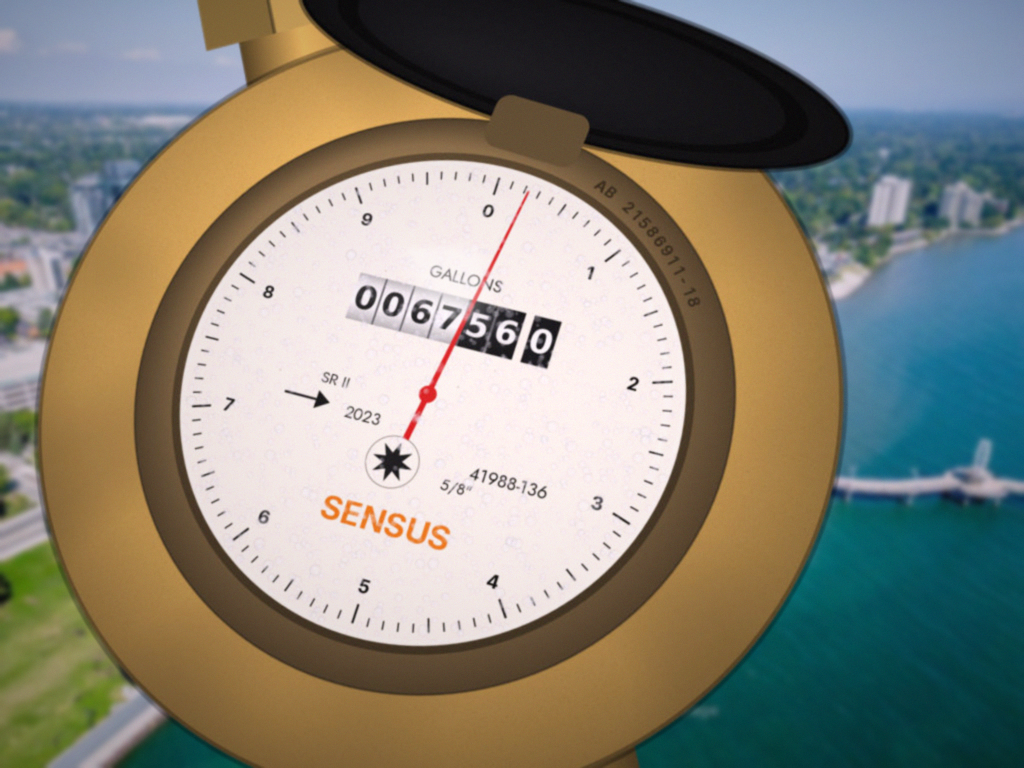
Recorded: 67560.2,gal
